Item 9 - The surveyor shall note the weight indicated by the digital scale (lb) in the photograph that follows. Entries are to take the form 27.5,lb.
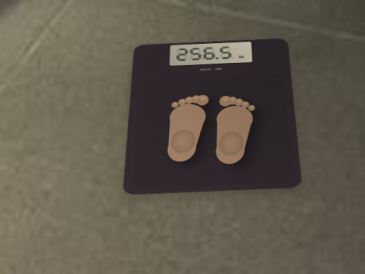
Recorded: 256.5,lb
